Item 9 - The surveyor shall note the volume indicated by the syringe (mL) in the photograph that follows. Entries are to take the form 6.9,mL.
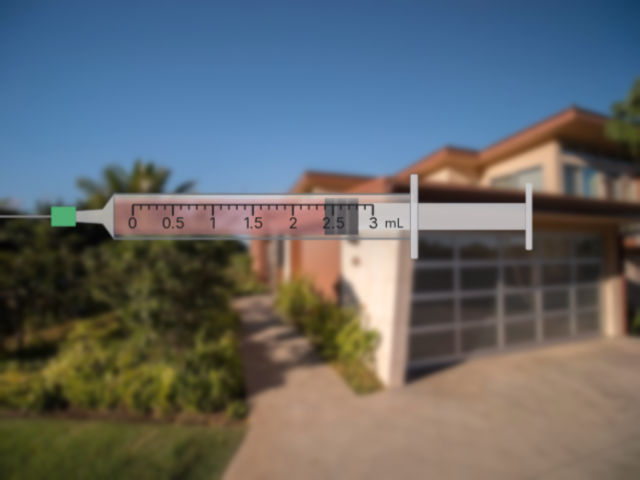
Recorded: 2.4,mL
